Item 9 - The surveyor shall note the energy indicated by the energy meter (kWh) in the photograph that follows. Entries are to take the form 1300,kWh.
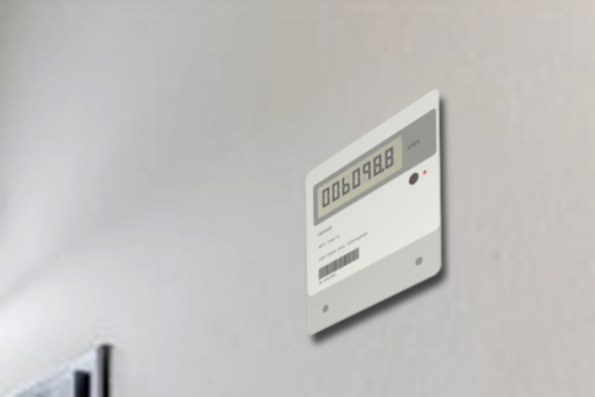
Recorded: 6098.8,kWh
